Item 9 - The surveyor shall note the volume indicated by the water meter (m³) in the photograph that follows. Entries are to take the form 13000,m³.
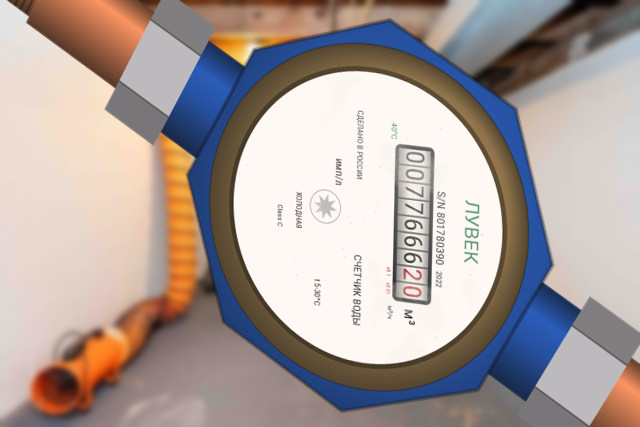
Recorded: 77666.20,m³
